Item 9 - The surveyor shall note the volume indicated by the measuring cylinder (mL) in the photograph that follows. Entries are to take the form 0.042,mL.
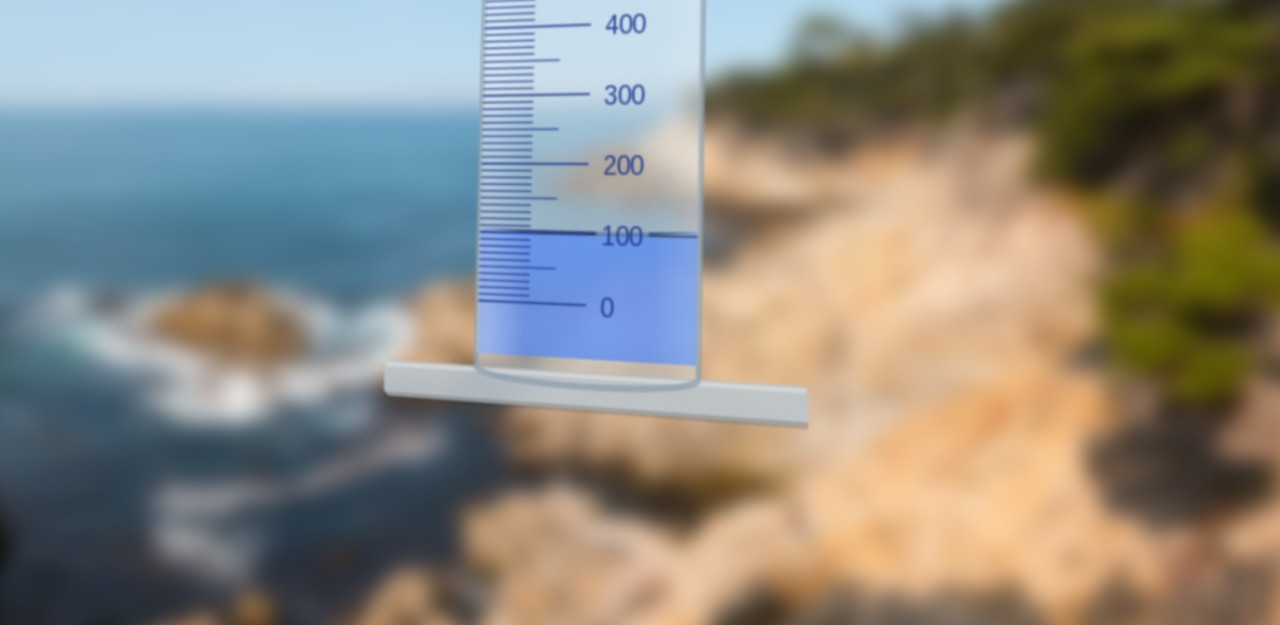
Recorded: 100,mL
